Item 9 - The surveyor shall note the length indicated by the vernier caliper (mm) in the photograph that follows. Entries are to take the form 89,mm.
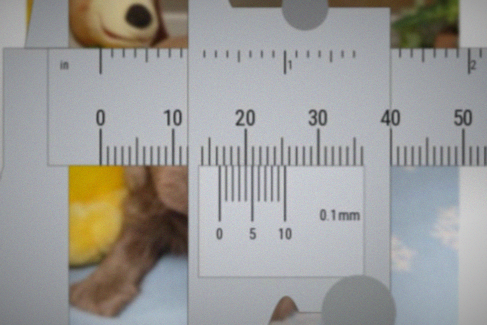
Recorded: 16.4,mm
